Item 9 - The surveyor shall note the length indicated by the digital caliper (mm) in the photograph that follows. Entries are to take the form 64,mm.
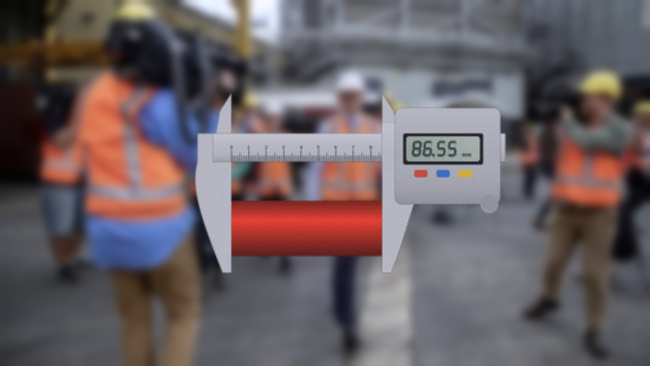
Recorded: 86.55,mm
